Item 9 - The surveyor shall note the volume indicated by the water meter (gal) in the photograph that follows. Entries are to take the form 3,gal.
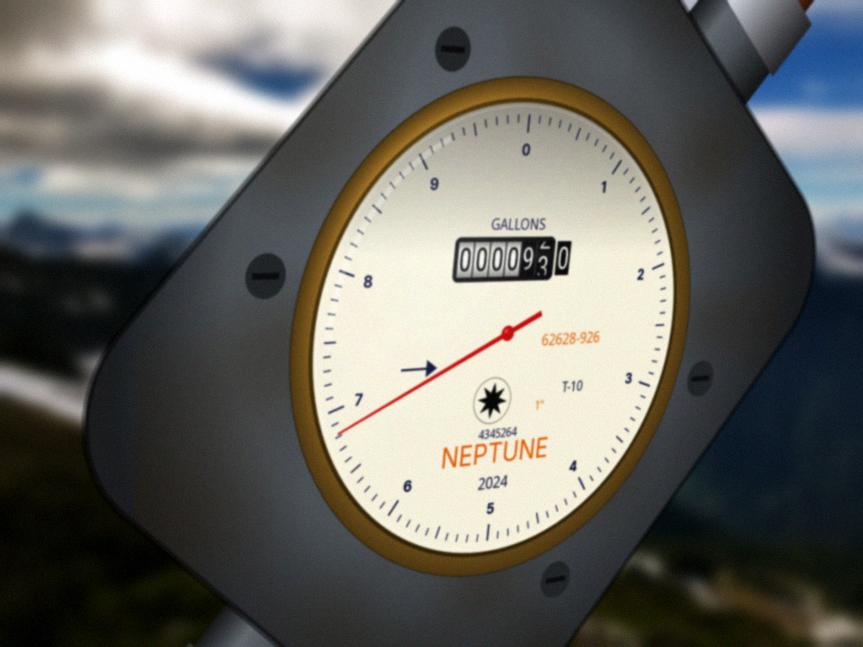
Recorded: 926.8,gal
